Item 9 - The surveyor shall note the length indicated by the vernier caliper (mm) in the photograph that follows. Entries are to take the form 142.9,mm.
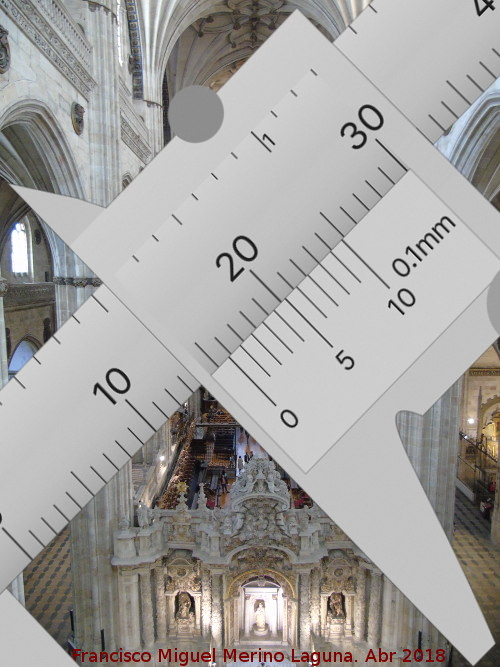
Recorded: 15.8,mm
